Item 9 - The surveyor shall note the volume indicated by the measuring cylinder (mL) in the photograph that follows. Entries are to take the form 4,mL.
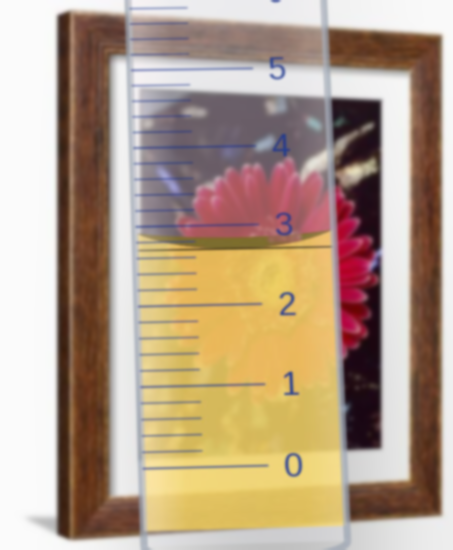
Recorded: 2.7,mL
